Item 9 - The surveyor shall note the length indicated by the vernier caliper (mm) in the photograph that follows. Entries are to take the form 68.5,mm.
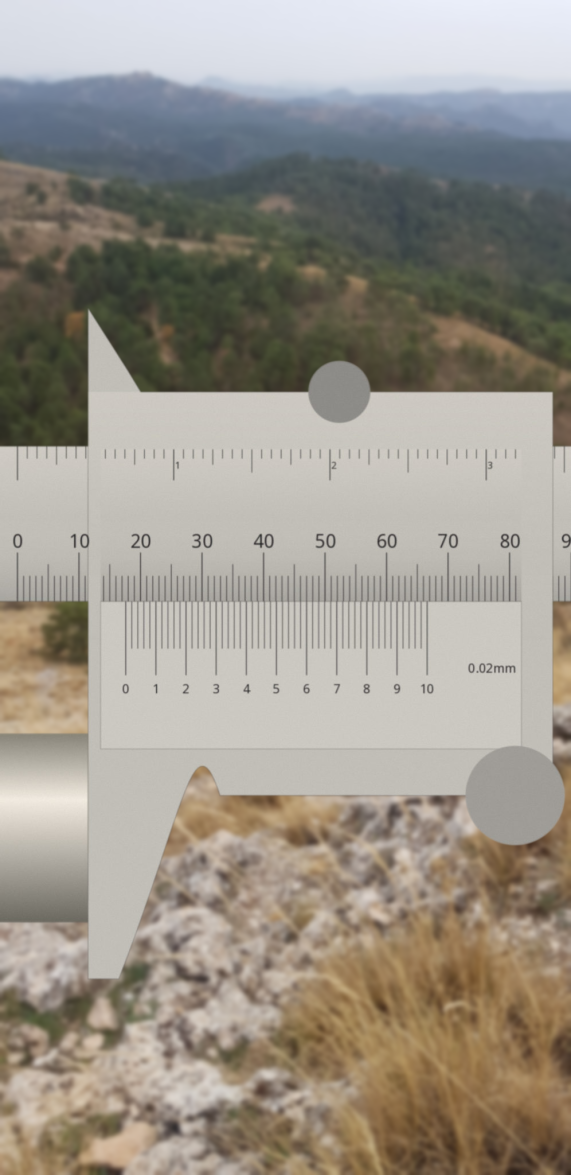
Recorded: 17.6,mm
